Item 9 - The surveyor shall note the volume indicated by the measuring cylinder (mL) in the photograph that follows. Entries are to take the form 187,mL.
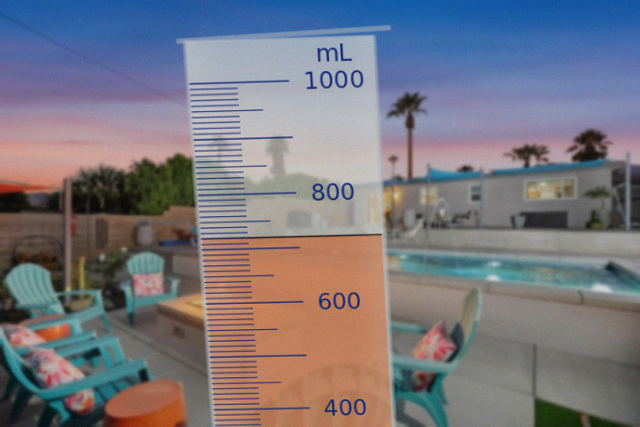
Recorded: 720,mL
